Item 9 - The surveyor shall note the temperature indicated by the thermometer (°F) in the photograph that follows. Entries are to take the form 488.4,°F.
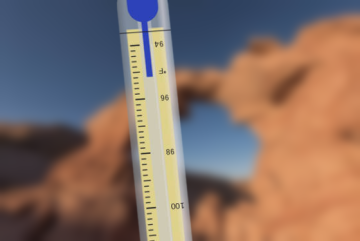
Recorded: 95.2,°F
